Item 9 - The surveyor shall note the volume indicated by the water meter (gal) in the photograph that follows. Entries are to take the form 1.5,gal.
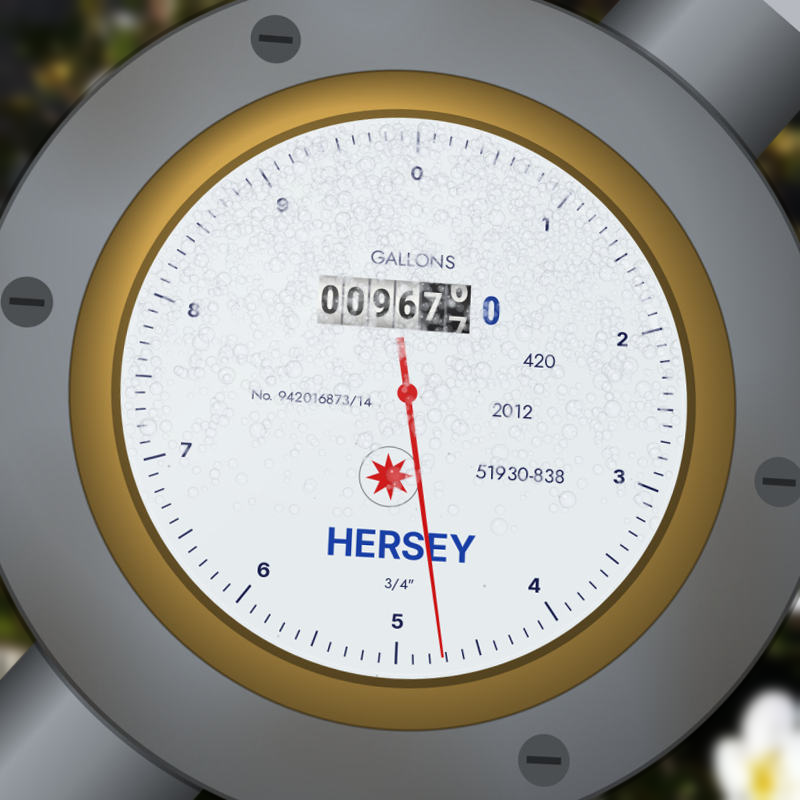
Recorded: 96764.7,gal
